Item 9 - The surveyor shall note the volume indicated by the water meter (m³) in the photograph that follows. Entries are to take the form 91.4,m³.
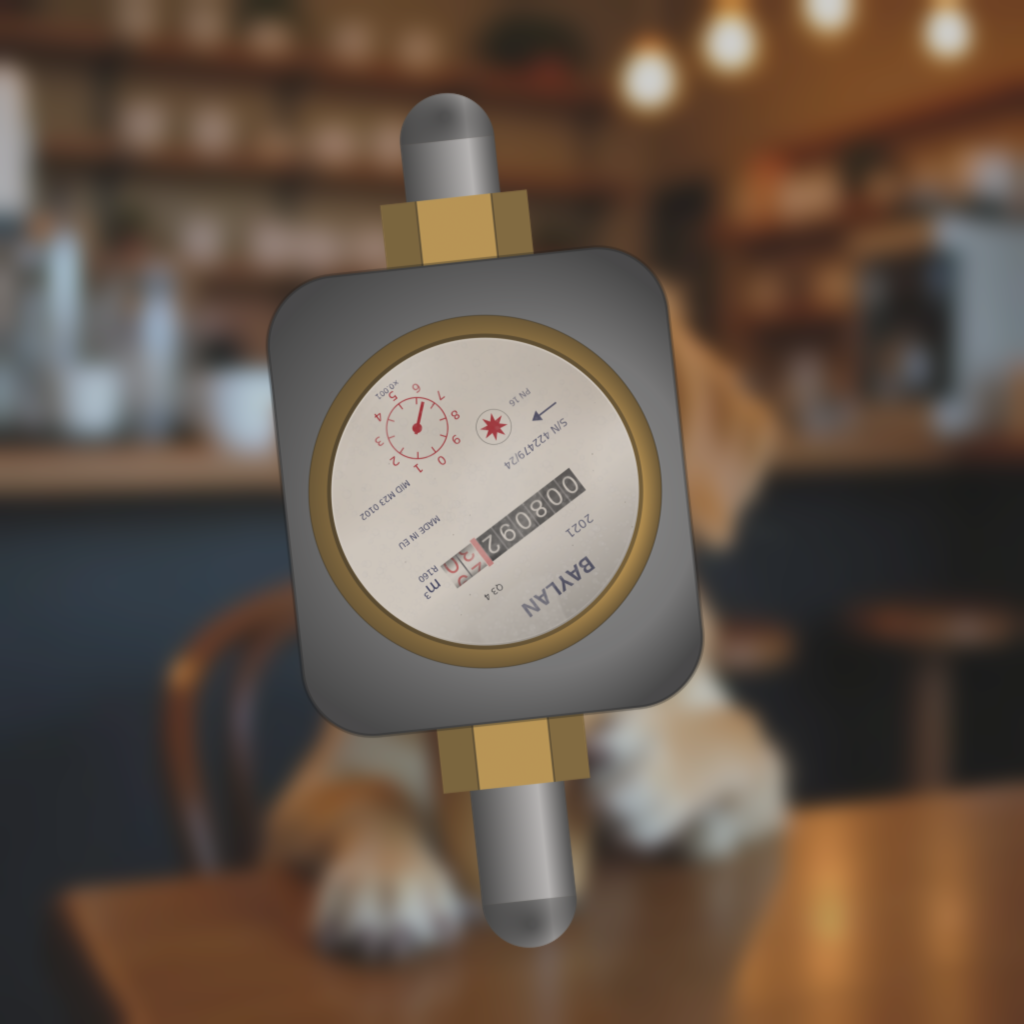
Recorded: 8092.296,m³
